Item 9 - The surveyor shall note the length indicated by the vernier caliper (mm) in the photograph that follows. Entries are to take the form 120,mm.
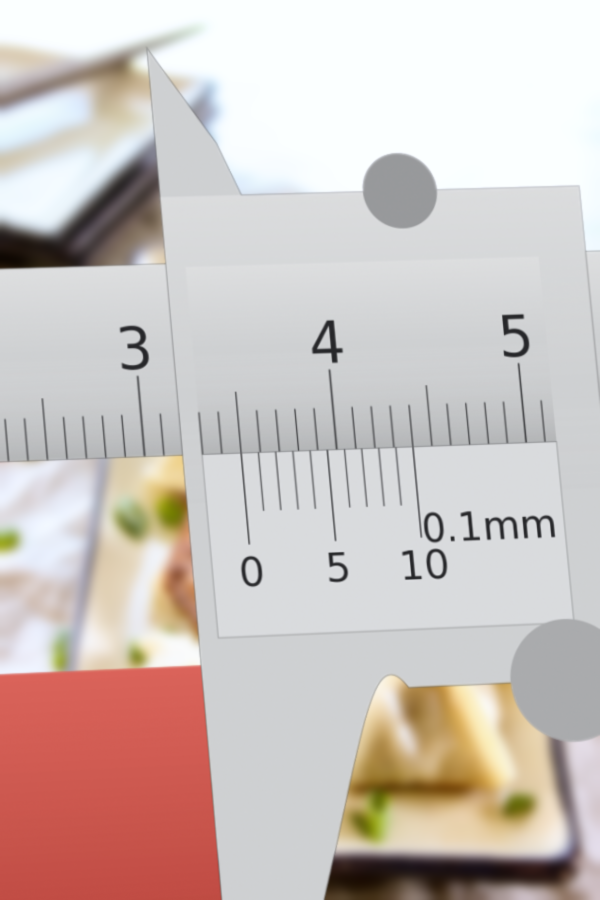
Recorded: 35.0,mm
